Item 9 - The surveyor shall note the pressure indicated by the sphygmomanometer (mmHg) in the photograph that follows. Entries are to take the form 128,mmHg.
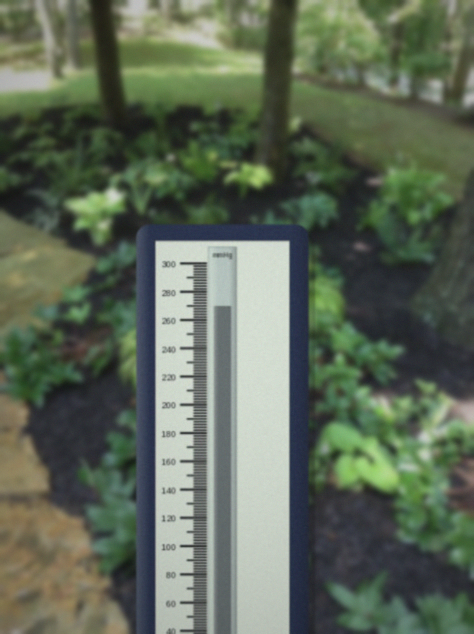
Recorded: 270,mmHg
